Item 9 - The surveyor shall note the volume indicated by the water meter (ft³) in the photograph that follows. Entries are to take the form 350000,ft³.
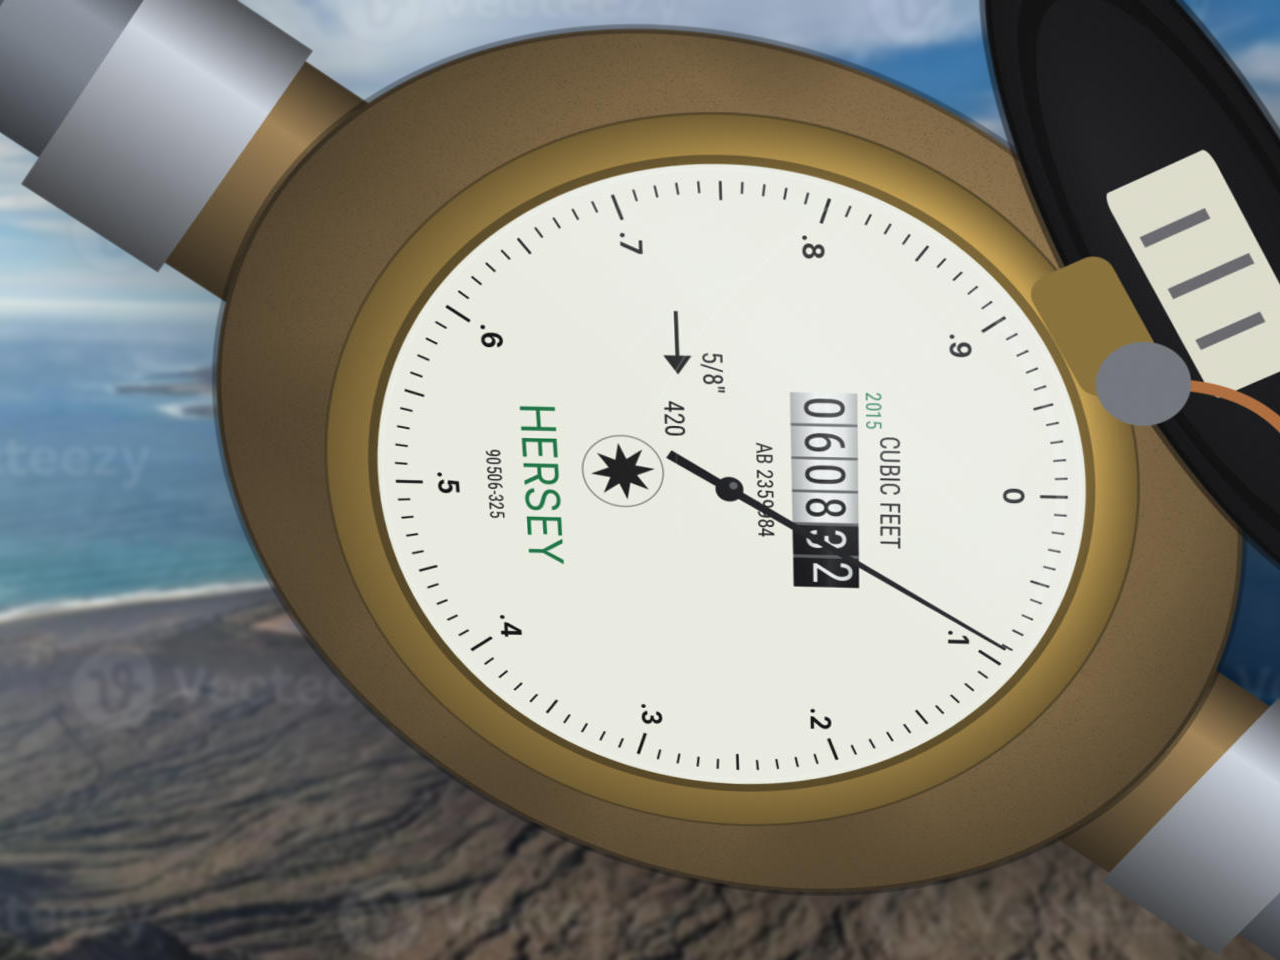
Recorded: 60832.09,ft³
